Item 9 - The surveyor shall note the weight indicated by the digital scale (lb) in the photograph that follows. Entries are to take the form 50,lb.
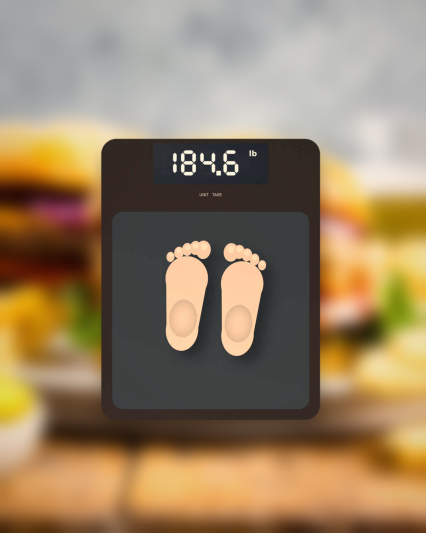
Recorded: 184.6,lb
